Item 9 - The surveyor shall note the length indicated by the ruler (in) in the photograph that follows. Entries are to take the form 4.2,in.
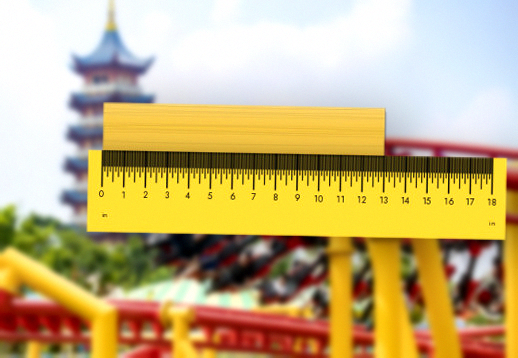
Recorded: 13,in
